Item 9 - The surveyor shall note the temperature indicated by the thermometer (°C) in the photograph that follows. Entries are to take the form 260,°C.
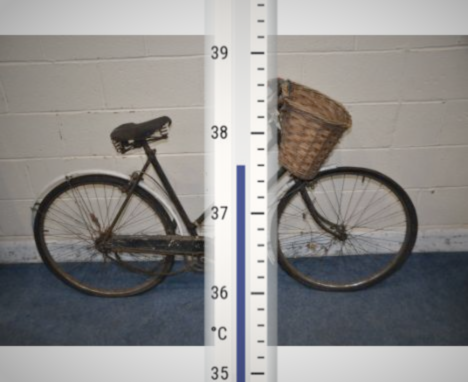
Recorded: 37.6,°C
